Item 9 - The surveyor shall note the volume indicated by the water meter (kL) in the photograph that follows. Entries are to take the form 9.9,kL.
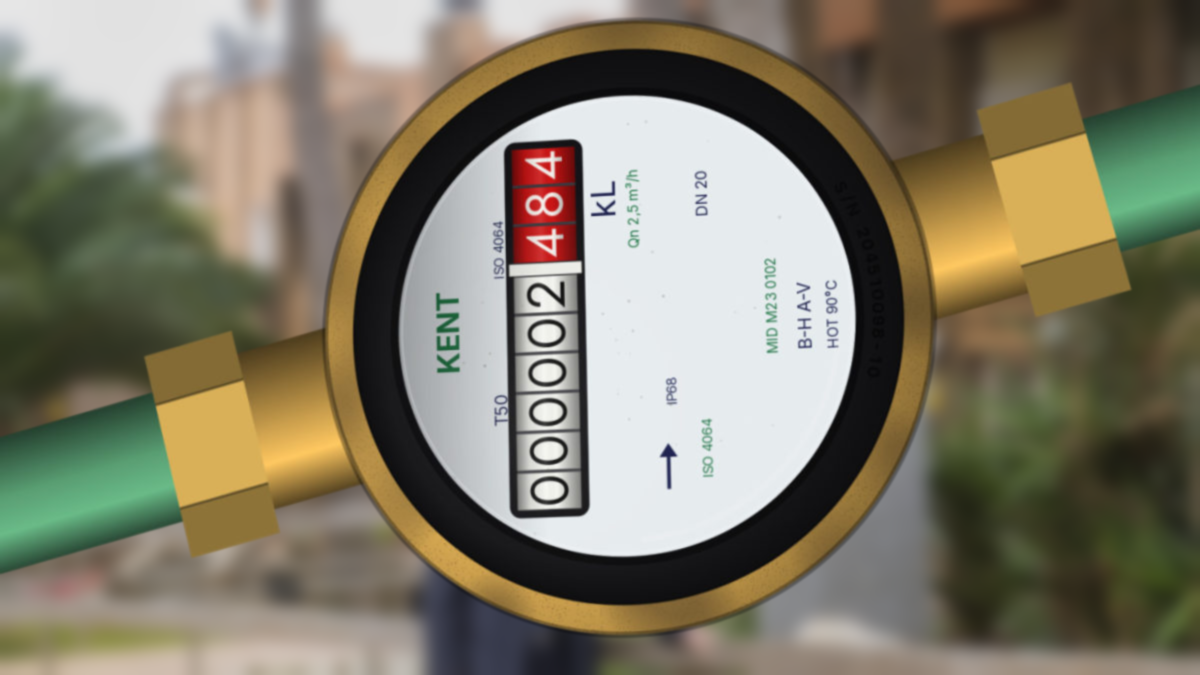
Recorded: 2.484,kL
